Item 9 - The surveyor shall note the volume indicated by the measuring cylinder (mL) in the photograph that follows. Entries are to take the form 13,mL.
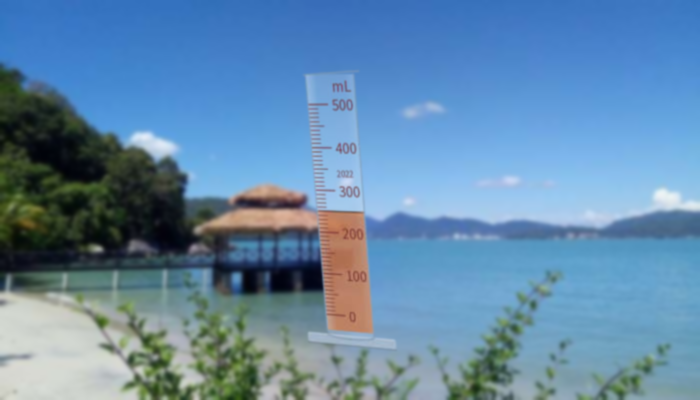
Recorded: 250,mL
